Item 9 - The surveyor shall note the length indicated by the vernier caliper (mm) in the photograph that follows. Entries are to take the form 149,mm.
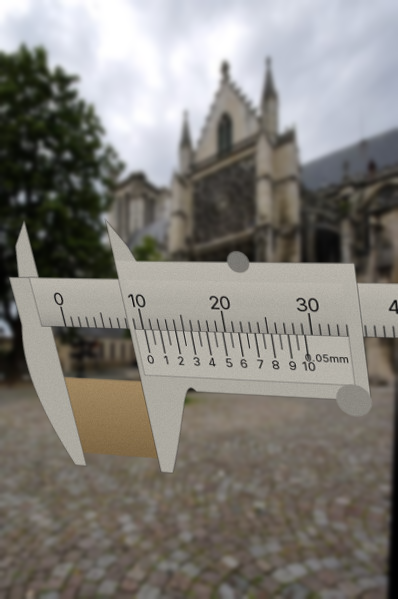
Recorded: 10.2,mm
